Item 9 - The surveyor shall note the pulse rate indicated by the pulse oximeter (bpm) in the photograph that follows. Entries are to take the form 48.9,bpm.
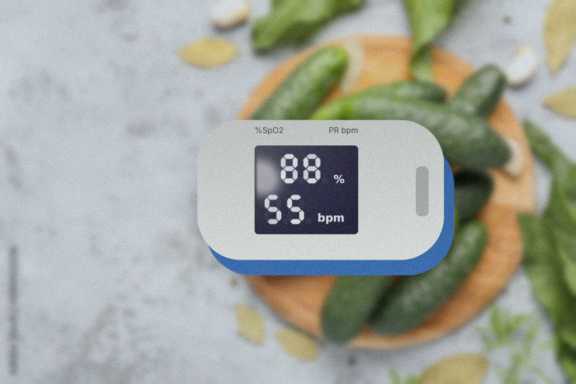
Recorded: 55,bpm
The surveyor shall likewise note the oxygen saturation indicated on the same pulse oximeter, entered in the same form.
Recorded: 88,%
